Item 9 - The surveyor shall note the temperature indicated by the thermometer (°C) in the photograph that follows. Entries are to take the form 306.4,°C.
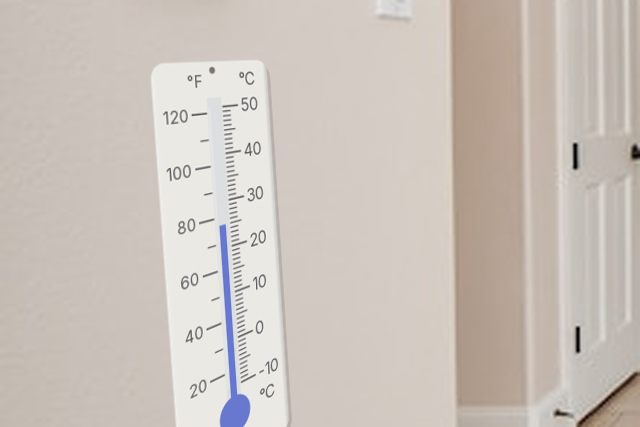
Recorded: 25,°C
